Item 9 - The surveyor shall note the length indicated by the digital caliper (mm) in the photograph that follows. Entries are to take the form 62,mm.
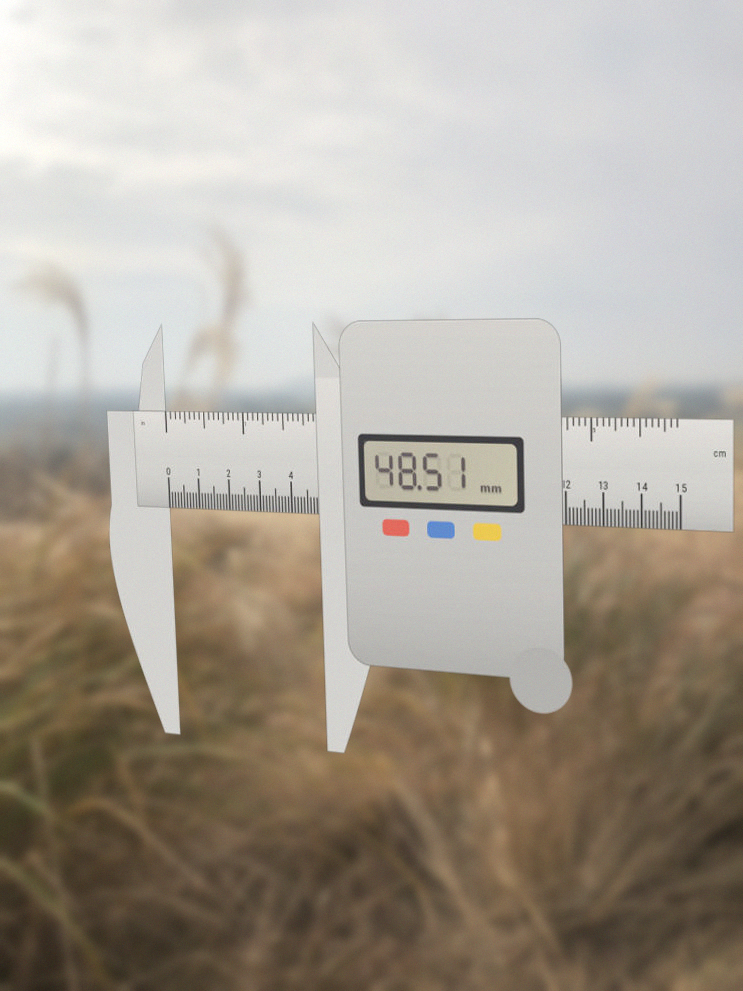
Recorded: 48.51,mm
